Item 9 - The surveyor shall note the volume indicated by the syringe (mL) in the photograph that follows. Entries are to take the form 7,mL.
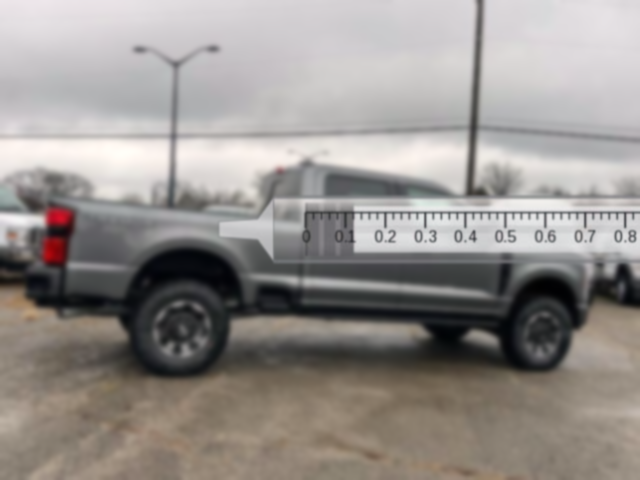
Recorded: 0,mL
